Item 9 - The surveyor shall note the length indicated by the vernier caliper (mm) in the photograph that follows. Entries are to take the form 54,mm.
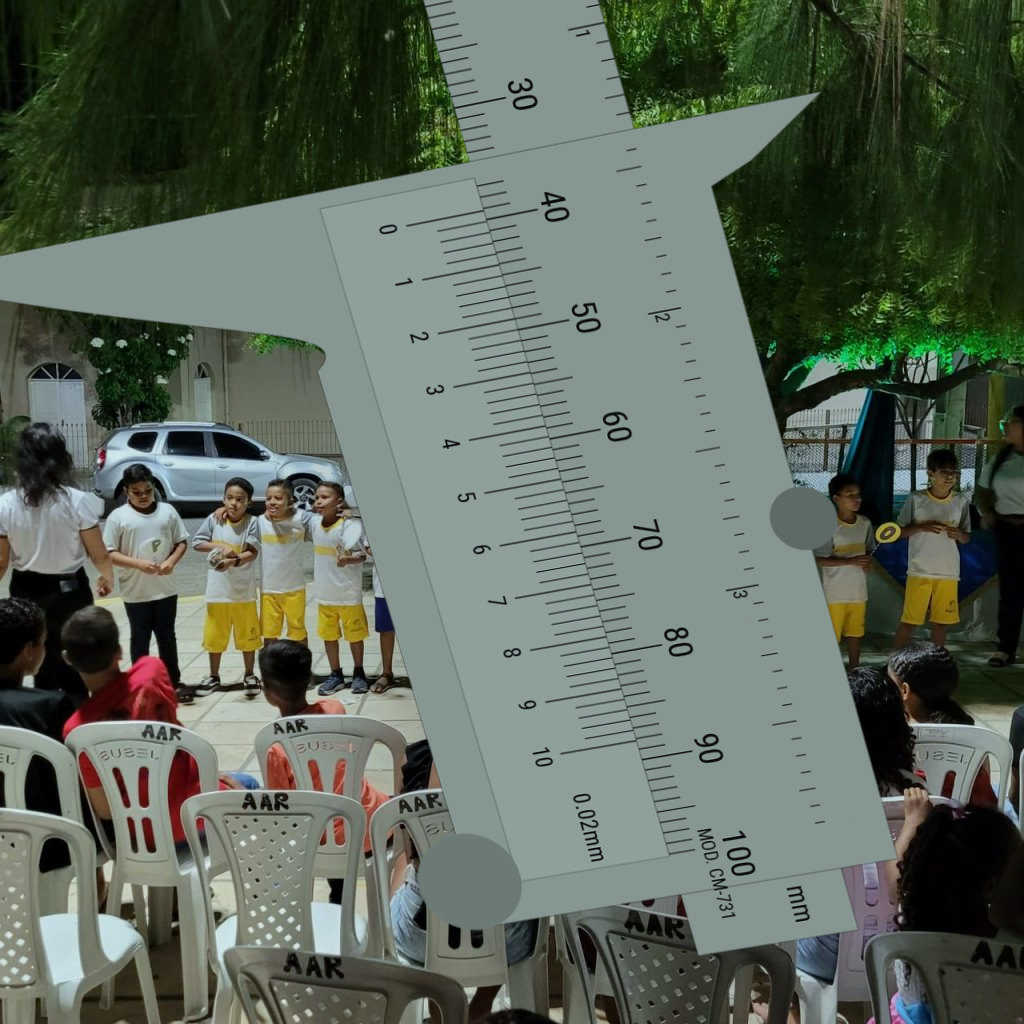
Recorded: 39.2,mm
